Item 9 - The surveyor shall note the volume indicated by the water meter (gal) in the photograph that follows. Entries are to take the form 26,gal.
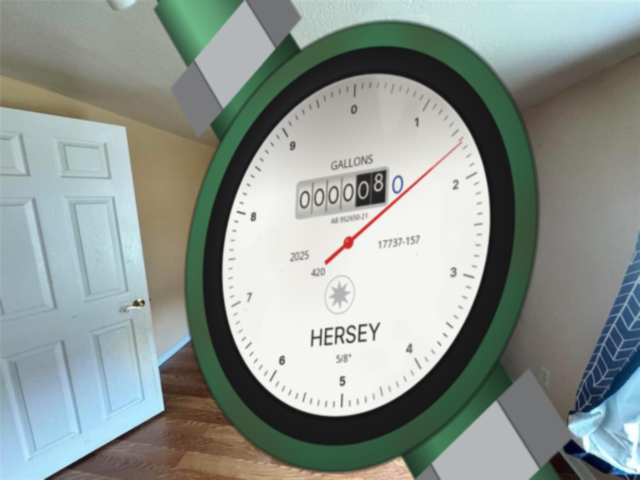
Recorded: 81.6,gal
